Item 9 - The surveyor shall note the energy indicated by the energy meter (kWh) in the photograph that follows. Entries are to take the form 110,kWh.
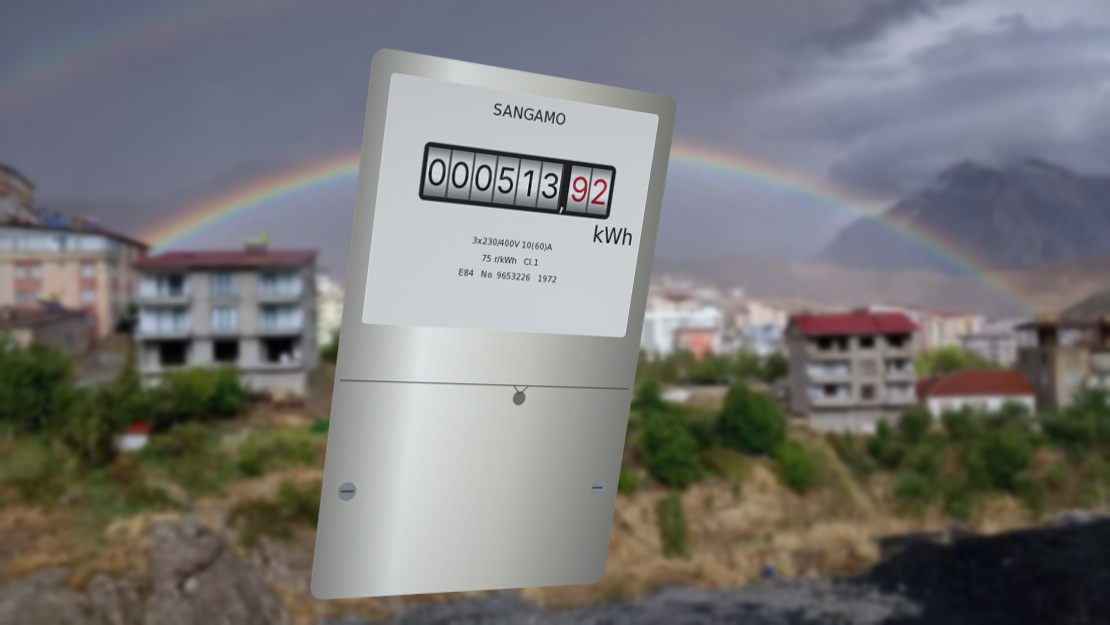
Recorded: 513.92,kWh
